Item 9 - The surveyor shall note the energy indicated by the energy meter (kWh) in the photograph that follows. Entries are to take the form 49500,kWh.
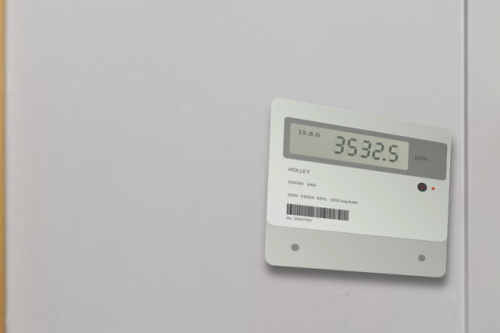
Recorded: 3532.5,kWh
